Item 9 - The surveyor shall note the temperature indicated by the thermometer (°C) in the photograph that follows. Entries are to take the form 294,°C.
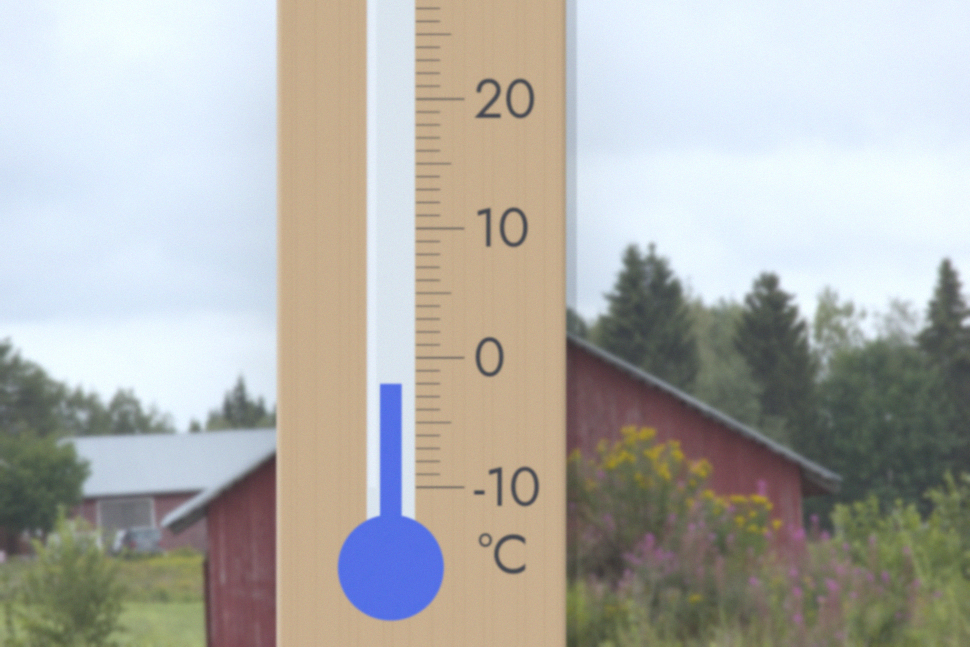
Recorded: -2,°C
